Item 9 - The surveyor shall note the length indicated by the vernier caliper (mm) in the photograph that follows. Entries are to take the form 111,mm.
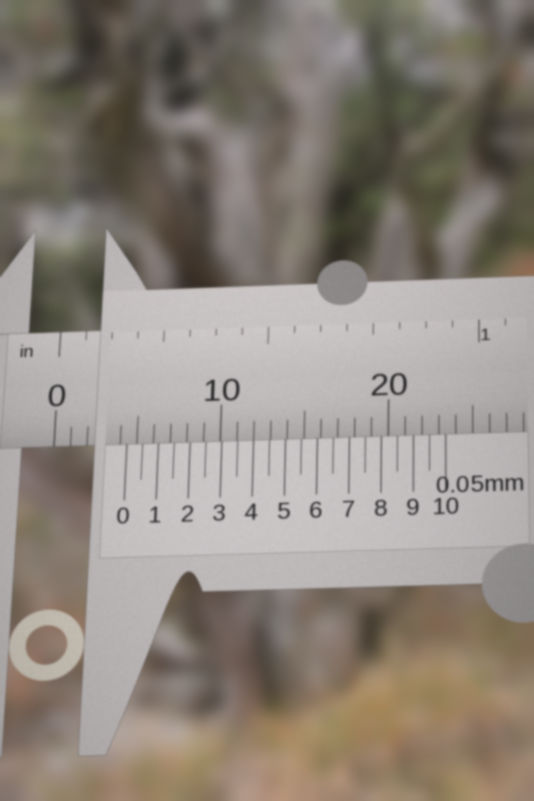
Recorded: 4.4,mm
